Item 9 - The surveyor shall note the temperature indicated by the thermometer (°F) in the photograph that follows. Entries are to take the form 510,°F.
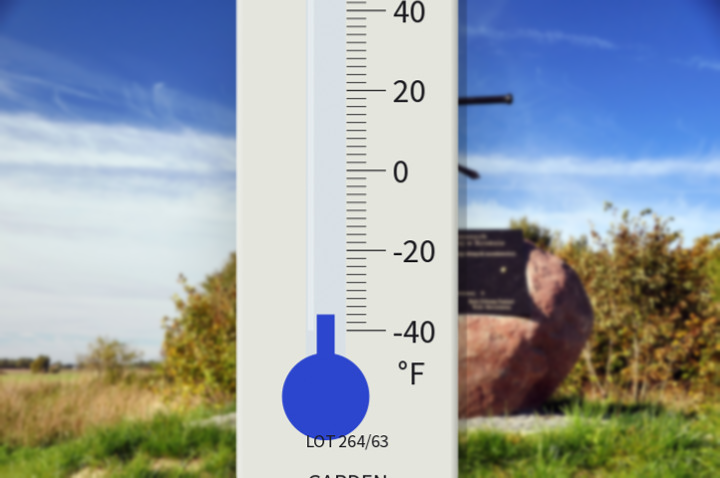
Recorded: -36,°F
